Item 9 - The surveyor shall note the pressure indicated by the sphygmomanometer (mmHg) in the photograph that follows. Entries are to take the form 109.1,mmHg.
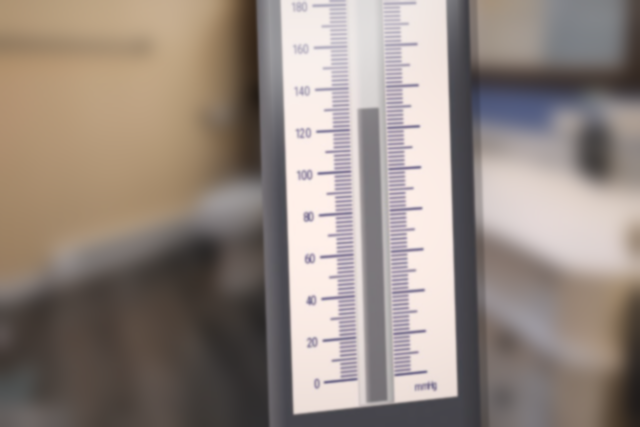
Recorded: 130,mmHg
